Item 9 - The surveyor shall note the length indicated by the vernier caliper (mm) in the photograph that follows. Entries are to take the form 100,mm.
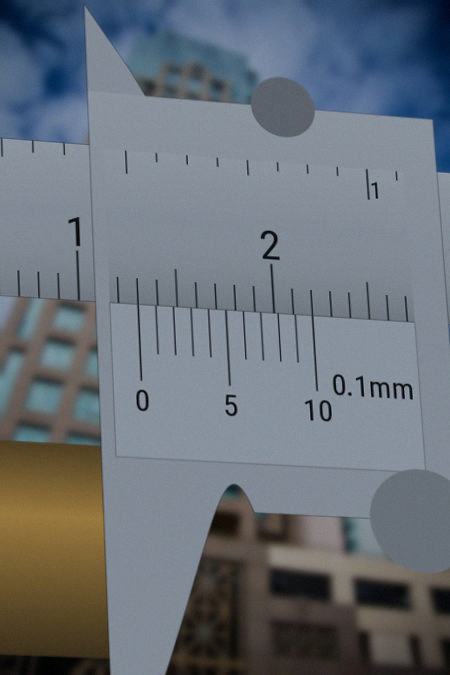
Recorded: 13.0,mm
